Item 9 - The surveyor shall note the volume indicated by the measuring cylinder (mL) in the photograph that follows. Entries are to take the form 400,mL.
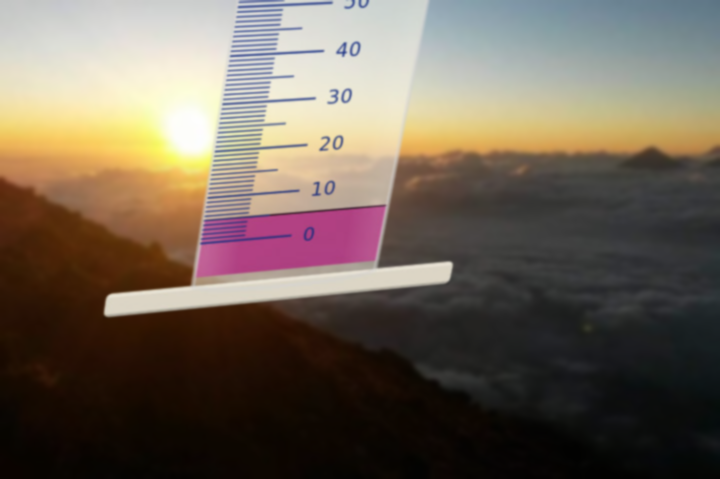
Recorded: 5,mL
